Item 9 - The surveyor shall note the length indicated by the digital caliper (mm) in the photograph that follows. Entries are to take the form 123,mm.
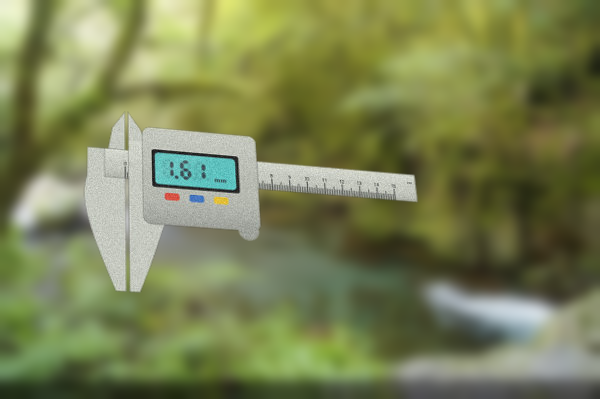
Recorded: 1.61,mm
